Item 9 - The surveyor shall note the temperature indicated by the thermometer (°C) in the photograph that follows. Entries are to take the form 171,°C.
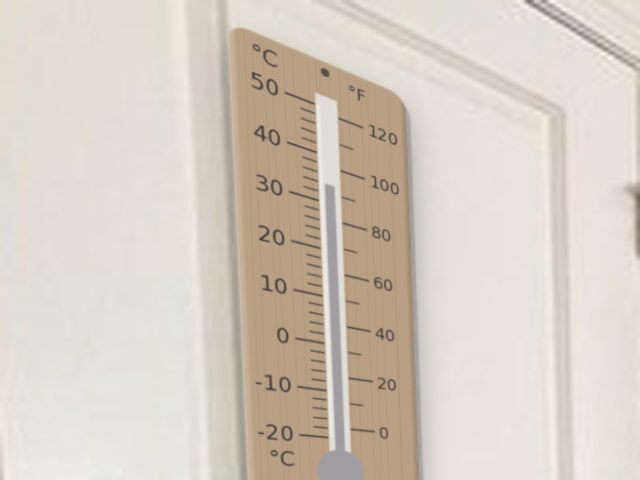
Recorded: 34,°C
